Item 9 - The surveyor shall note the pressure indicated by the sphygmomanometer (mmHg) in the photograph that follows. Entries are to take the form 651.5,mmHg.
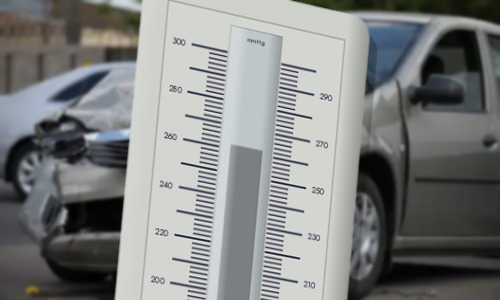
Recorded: 262,mmHg
